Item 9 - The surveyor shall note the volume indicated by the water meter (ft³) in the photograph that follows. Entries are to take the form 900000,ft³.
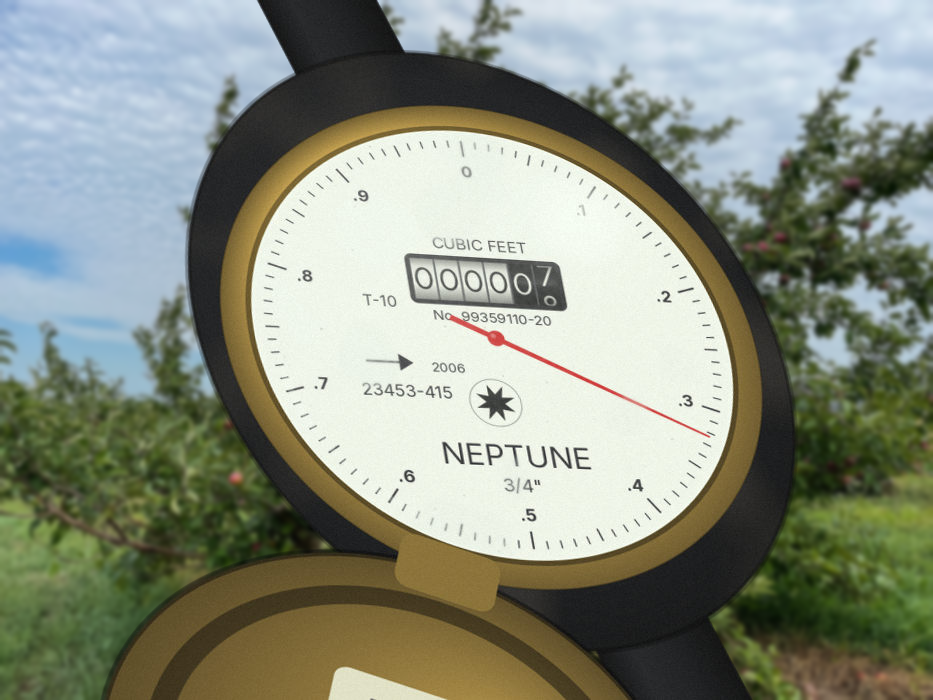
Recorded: 7.32,ft³
